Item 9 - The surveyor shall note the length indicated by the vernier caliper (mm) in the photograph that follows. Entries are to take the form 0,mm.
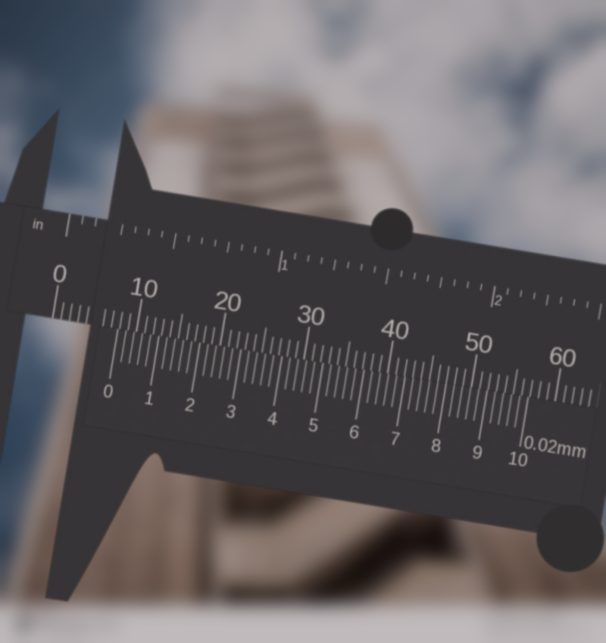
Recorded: 7.8,mm
